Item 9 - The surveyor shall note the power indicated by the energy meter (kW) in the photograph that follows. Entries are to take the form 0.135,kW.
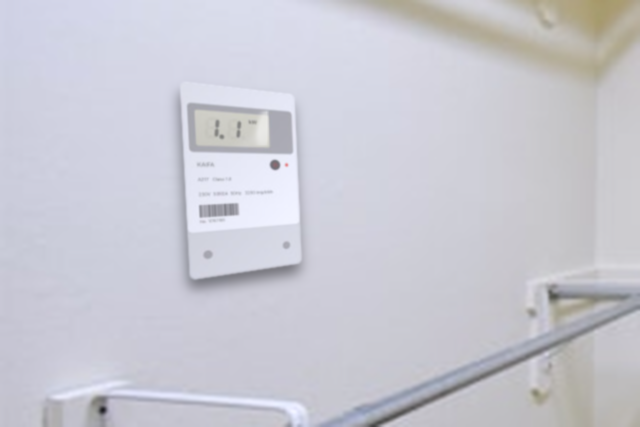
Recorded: 1.1,kW
